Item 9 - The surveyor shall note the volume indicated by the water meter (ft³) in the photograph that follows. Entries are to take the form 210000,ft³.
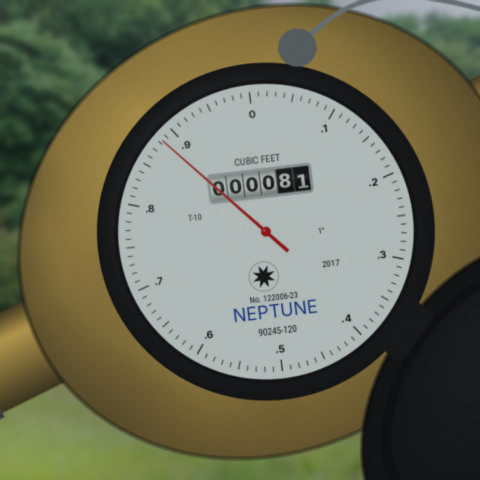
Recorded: 80.88,ft³
